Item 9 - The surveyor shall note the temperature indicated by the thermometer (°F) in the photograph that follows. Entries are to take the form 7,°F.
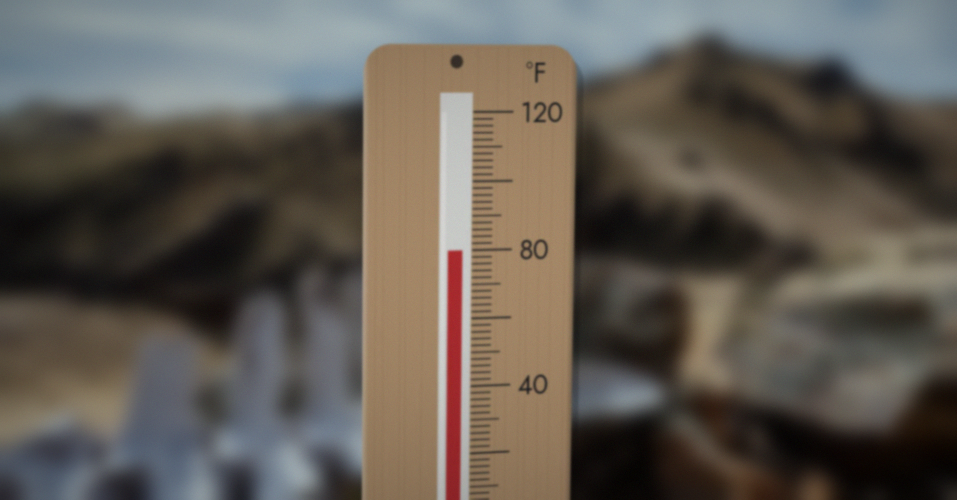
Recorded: 80,°F
